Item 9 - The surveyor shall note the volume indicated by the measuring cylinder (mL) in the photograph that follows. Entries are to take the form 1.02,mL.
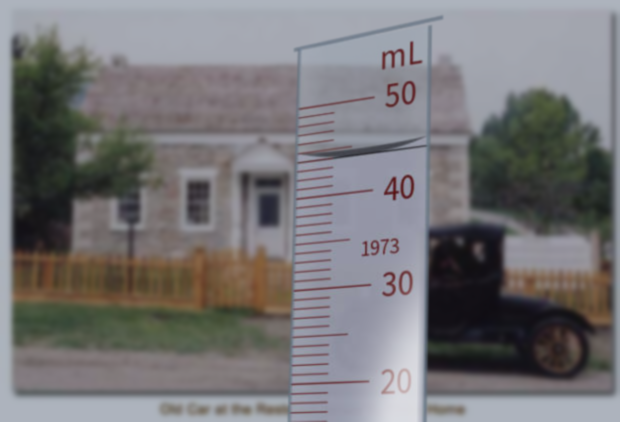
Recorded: 44,mL
